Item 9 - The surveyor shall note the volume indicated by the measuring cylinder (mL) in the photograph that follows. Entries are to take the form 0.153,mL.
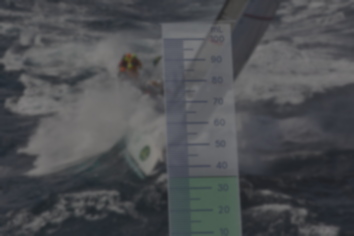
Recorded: 35,mL
